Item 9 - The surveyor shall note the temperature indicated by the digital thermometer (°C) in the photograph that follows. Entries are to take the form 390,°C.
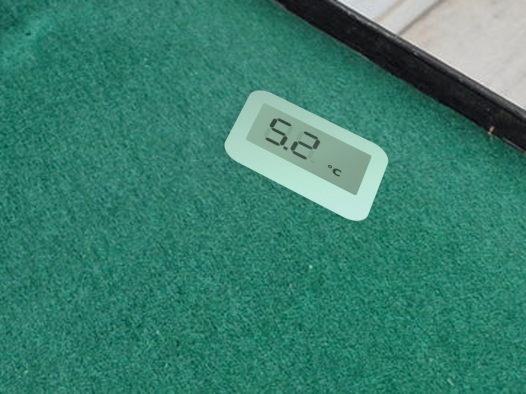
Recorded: 5.2,°C
